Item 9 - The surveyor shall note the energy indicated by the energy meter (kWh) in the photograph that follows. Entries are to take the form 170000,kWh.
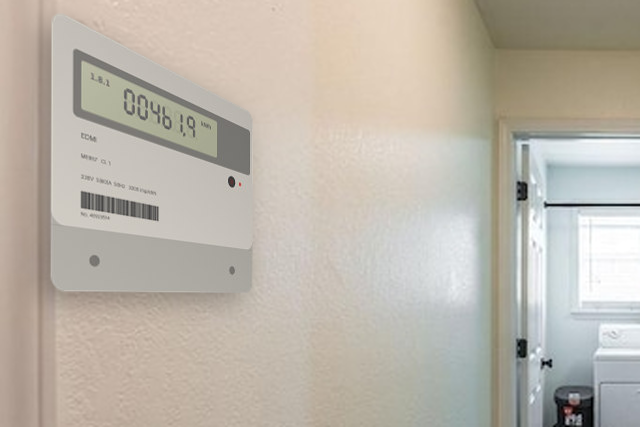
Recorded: 461.9,kWh
